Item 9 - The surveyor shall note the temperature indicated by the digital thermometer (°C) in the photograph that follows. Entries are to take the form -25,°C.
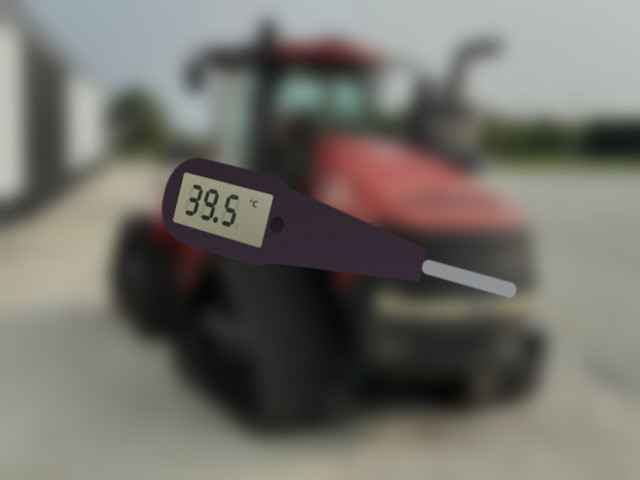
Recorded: 39.5,°C
